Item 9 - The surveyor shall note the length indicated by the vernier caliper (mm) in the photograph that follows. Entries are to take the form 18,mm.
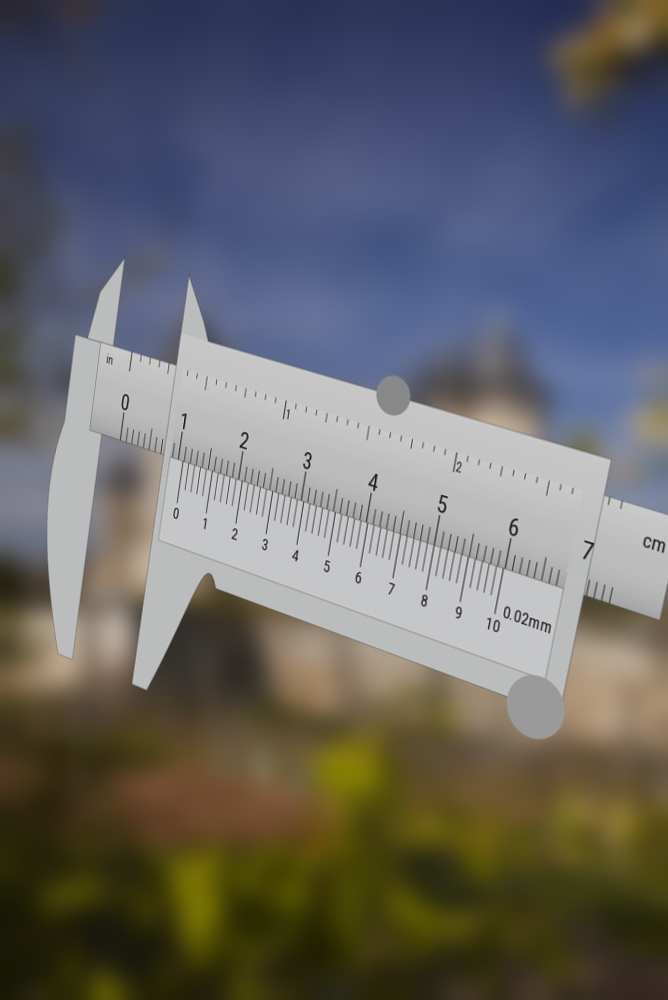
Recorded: 10.8,mm
